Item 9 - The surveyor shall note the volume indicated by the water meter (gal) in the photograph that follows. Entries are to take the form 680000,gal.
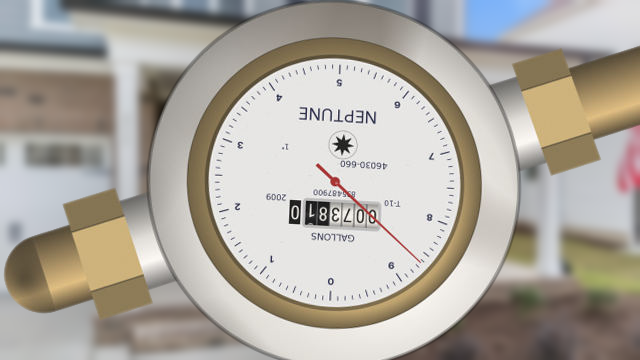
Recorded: 73808.6,gal
